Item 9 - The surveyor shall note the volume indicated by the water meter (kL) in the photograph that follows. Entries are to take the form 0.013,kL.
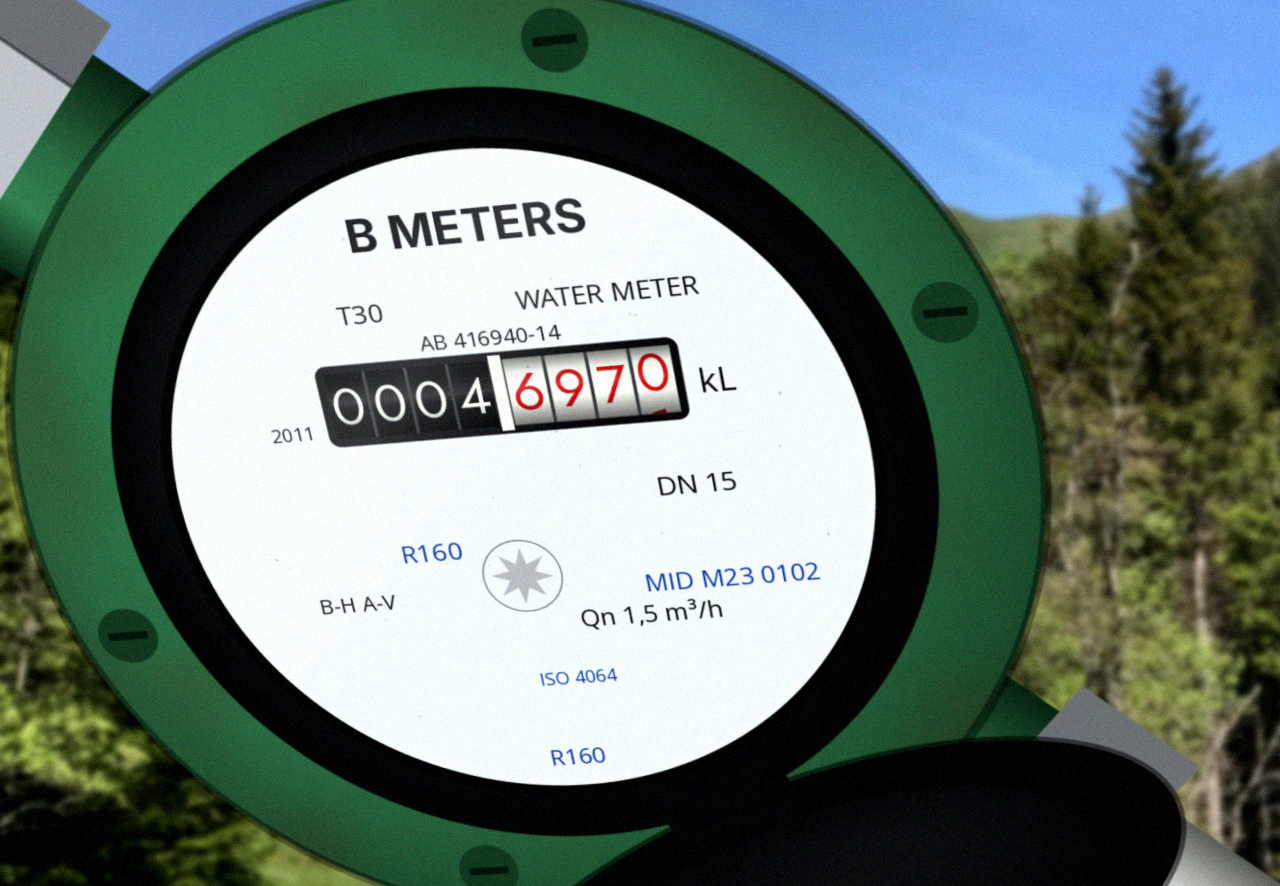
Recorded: 4.6970,kL
